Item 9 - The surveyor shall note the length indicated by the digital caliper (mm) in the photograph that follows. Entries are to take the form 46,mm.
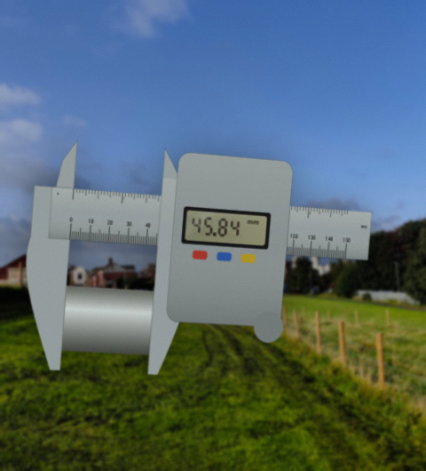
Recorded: 45.84,mm
